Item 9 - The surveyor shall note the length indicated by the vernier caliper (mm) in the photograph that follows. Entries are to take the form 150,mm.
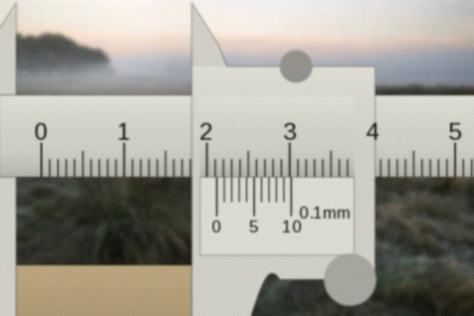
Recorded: 21.2,mm
